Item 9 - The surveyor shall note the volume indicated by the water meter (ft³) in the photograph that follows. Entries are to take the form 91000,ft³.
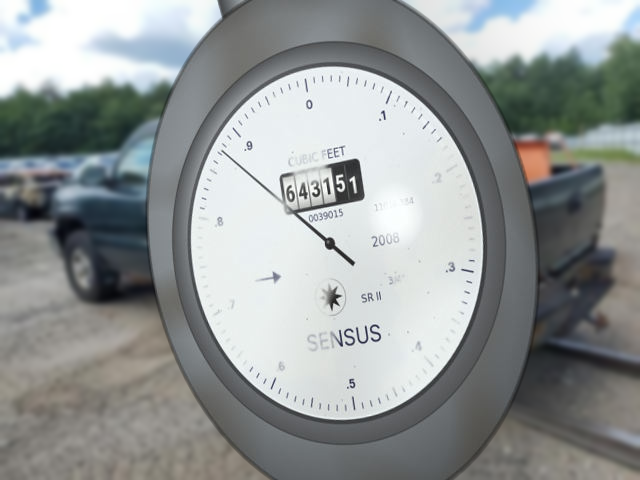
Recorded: 643150.87,ft³
